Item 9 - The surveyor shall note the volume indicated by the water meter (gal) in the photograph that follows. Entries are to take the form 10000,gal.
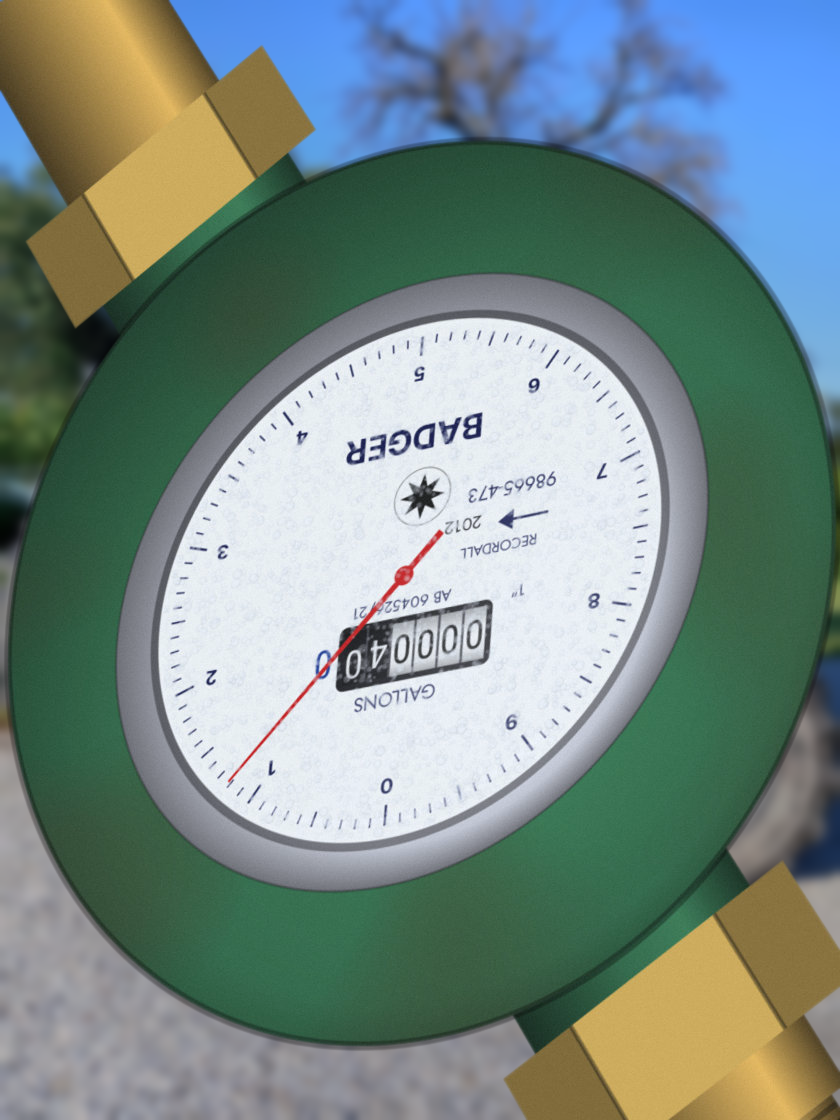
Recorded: 401.2,gal
